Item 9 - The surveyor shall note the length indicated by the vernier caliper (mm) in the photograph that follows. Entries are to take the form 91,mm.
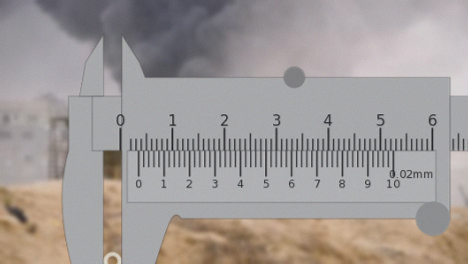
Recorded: 3.5,mm
